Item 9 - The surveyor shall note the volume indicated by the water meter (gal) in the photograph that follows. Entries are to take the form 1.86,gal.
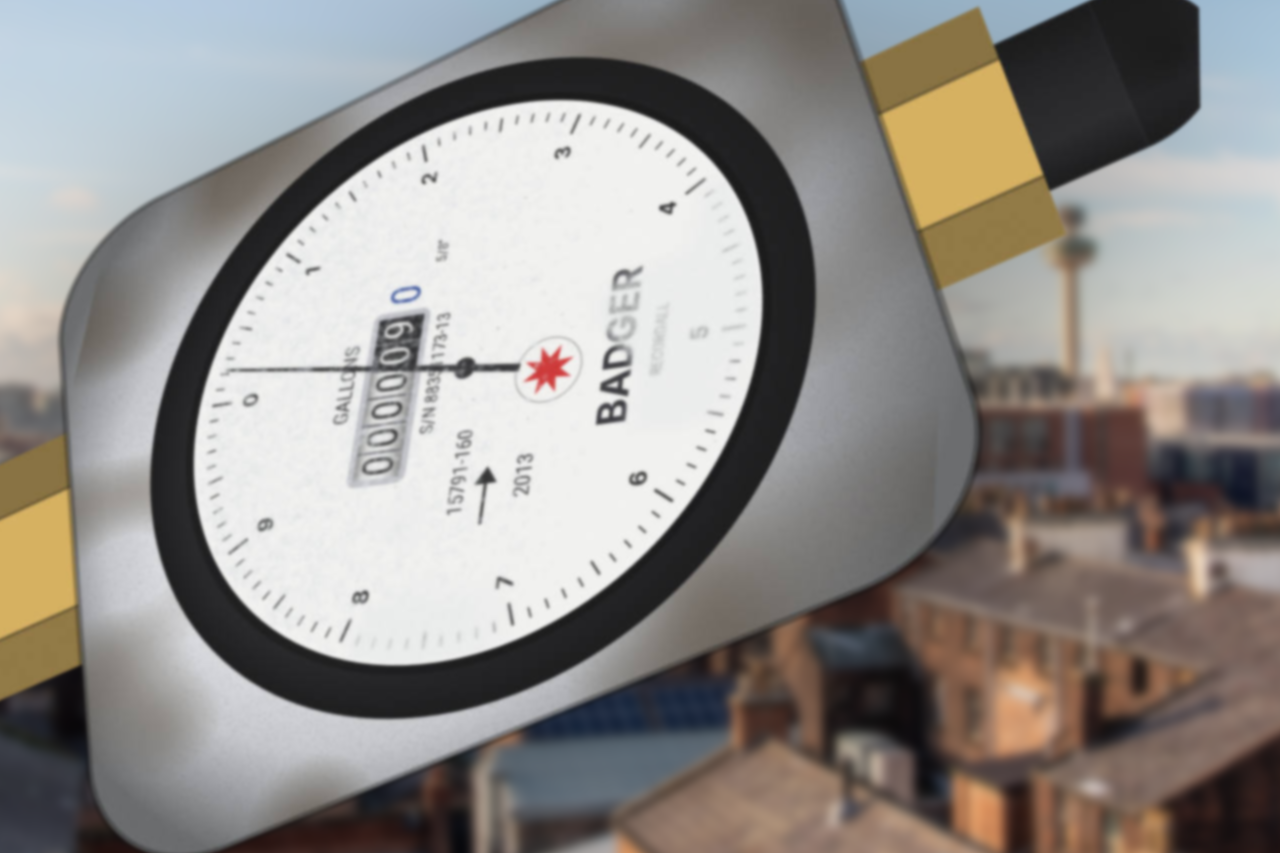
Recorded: 90.2,gal
